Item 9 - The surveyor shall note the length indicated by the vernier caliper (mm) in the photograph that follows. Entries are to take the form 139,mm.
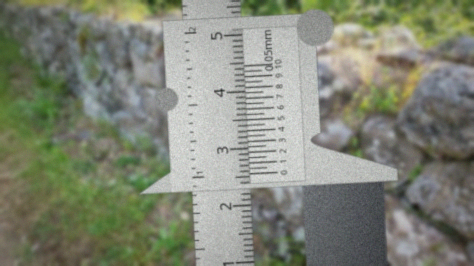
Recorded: 25.5,mm
